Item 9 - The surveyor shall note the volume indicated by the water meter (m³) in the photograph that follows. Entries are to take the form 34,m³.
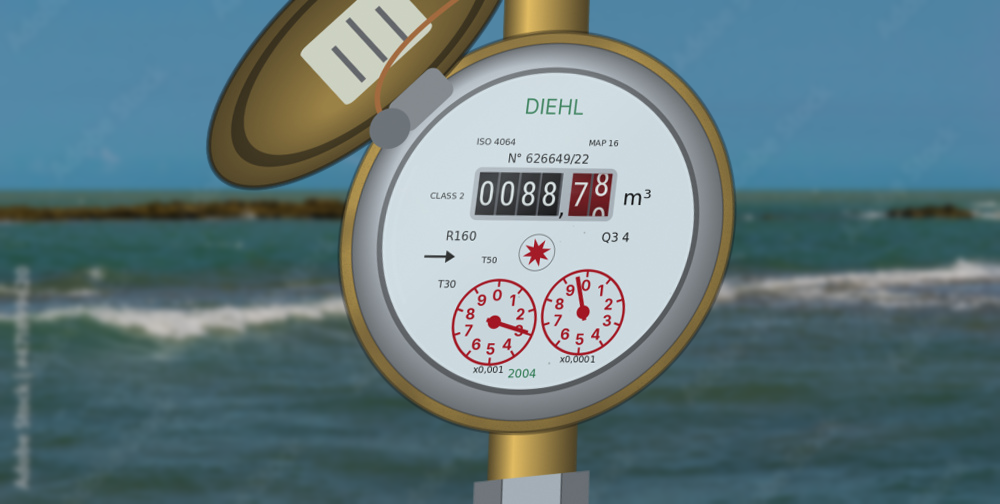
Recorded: 88.7829,m³
